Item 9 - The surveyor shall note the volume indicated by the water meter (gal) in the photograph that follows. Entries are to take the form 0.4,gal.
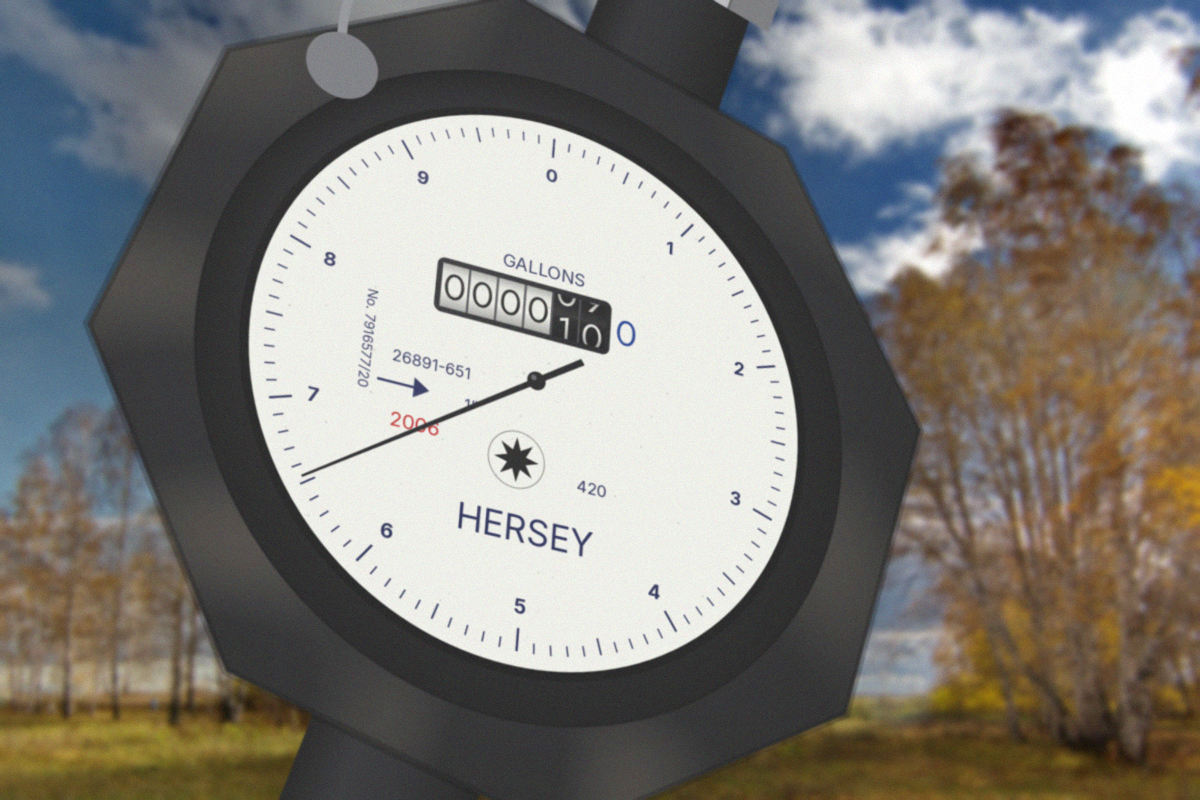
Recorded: 96.5,gal
